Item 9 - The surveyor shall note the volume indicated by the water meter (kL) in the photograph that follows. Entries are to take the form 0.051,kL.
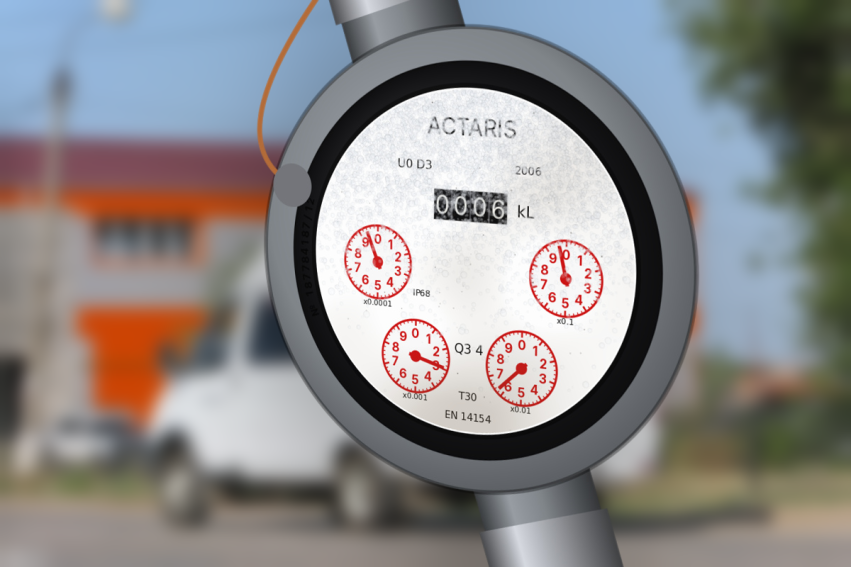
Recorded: 5.9629,kL
